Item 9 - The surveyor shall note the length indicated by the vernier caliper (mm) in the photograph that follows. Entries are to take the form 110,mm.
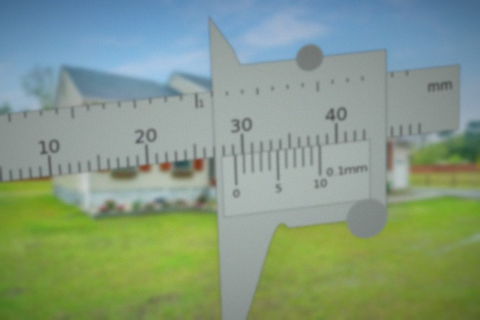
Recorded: 29.2,mm
